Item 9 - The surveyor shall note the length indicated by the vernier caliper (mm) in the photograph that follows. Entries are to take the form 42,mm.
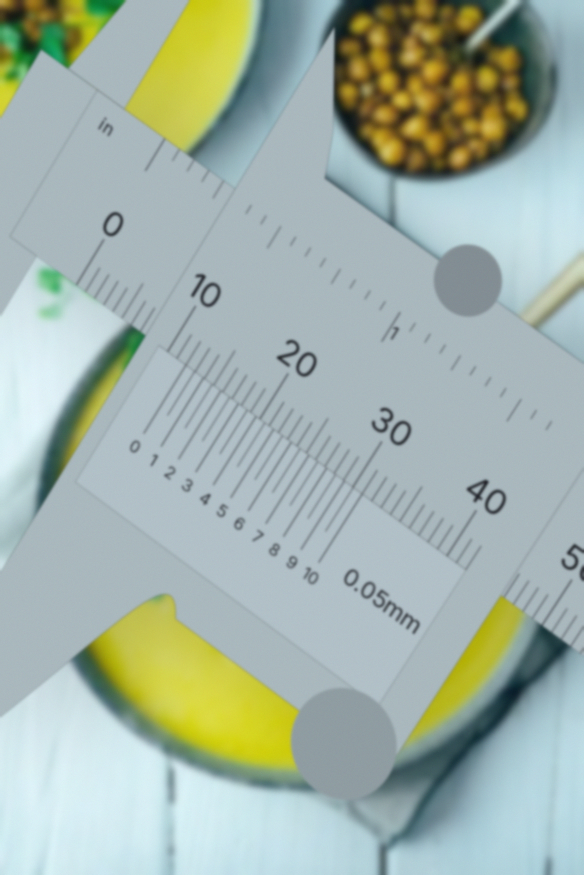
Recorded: 12.0,mm
